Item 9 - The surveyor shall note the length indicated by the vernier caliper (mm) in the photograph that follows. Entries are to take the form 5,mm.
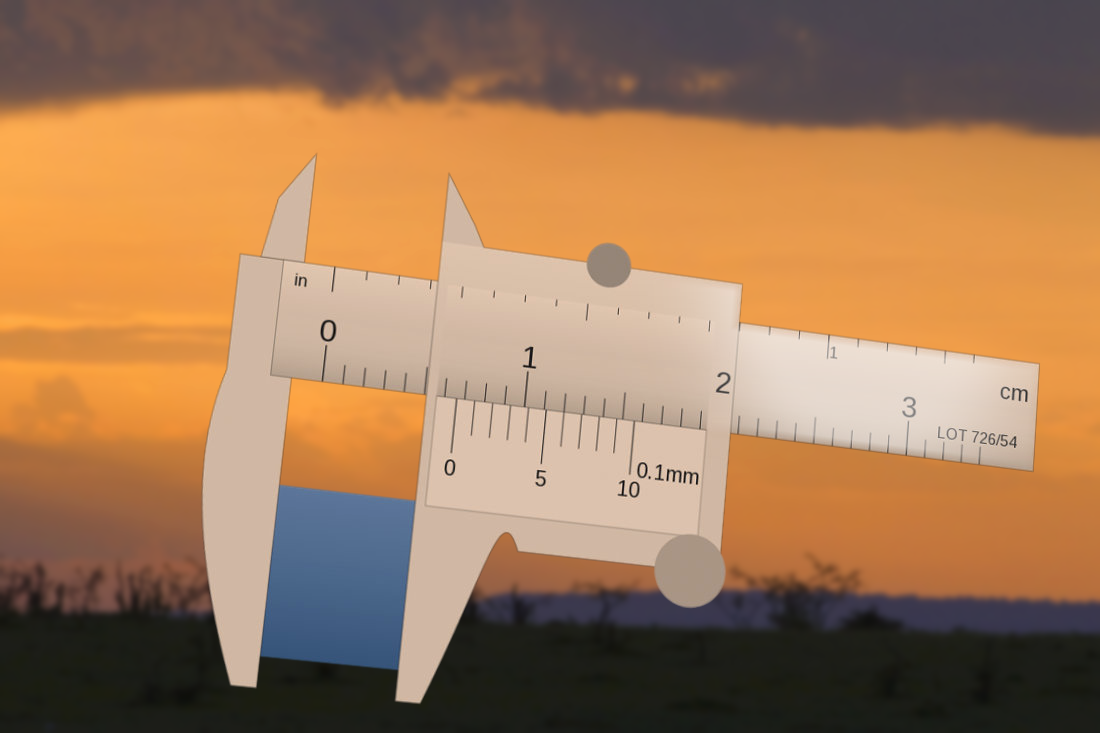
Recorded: 6.6,mm
